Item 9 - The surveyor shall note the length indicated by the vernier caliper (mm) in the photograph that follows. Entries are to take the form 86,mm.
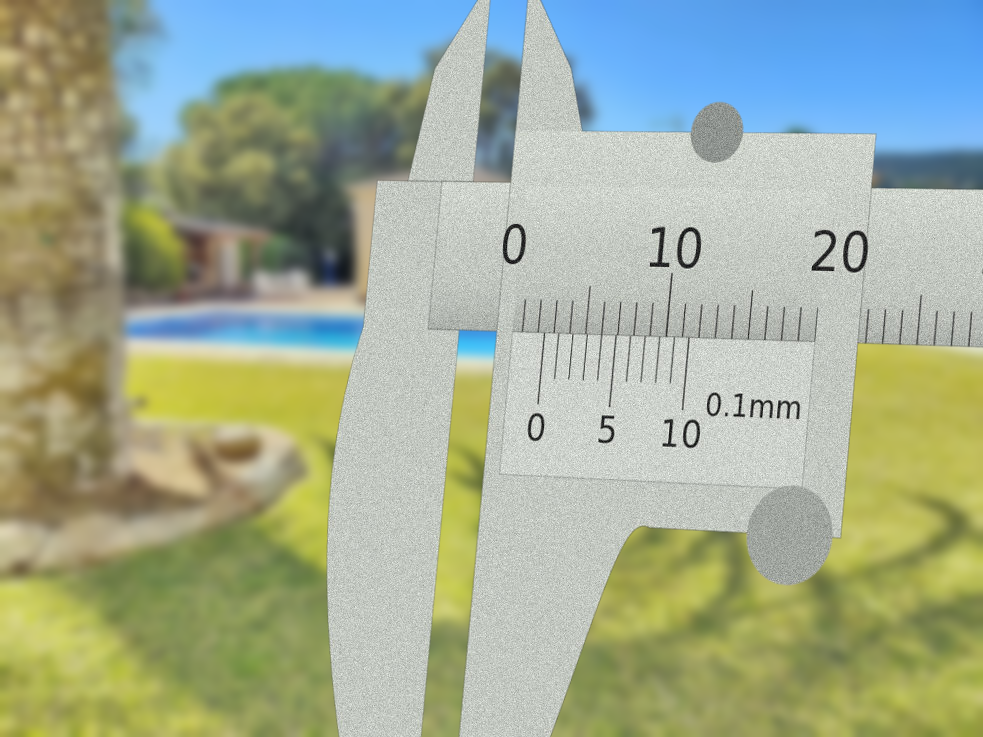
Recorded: 2.4,mm
